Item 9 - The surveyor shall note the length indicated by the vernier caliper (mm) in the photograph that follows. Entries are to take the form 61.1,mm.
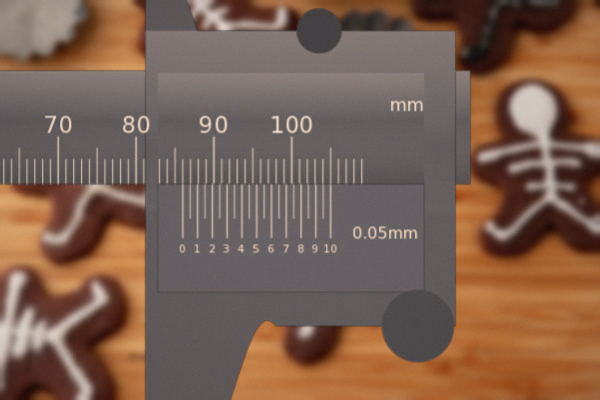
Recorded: 86.0,mm
